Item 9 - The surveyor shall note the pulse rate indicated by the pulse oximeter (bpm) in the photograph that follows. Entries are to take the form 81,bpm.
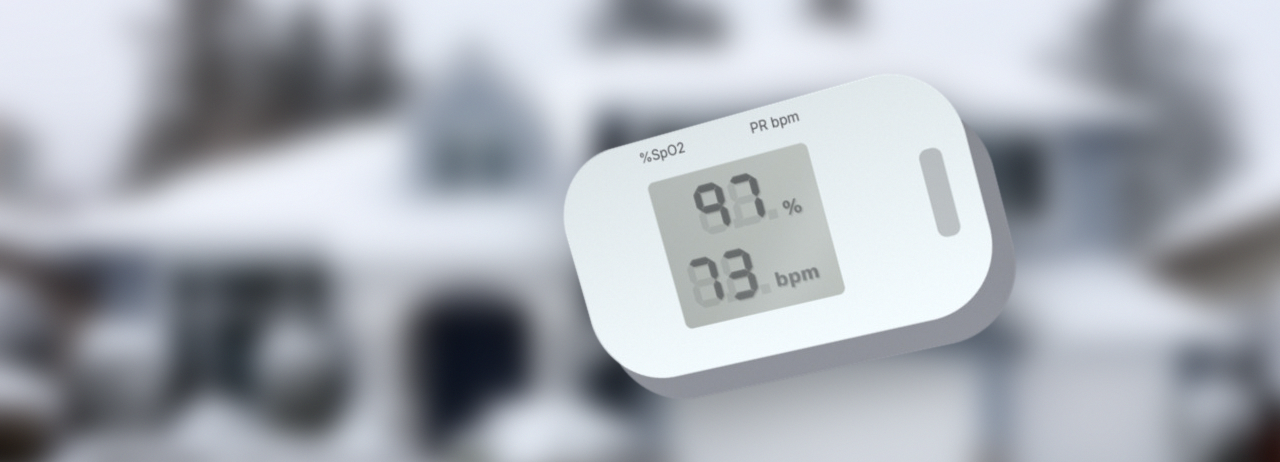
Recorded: 73,bpm
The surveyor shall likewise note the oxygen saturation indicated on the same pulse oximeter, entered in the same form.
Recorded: 97,%
